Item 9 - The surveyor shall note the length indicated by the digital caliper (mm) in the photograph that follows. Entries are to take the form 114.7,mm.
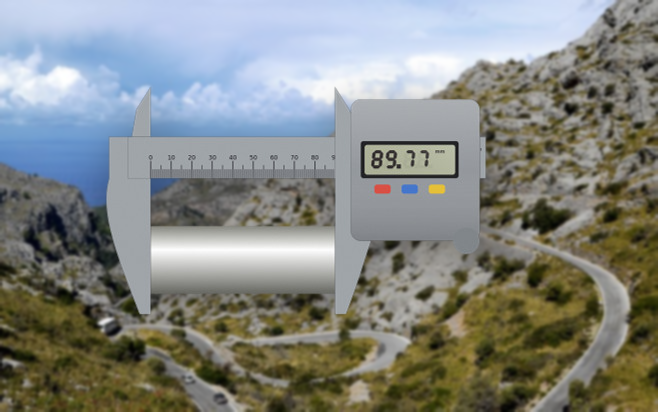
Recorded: 89.77,mm
